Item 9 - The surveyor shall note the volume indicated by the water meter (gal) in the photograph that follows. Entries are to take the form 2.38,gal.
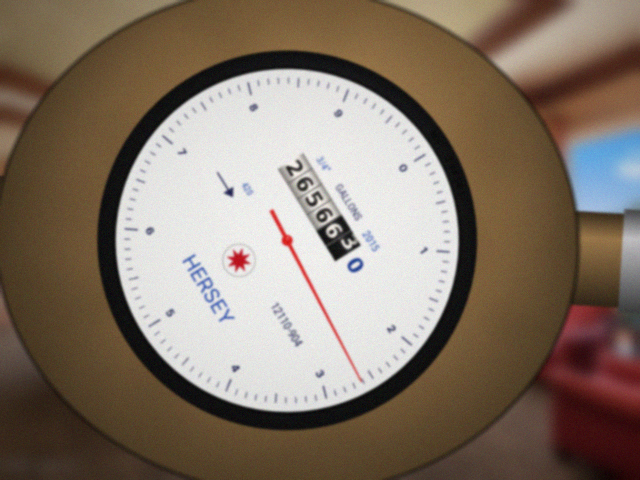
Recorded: 2656632.6,gal
